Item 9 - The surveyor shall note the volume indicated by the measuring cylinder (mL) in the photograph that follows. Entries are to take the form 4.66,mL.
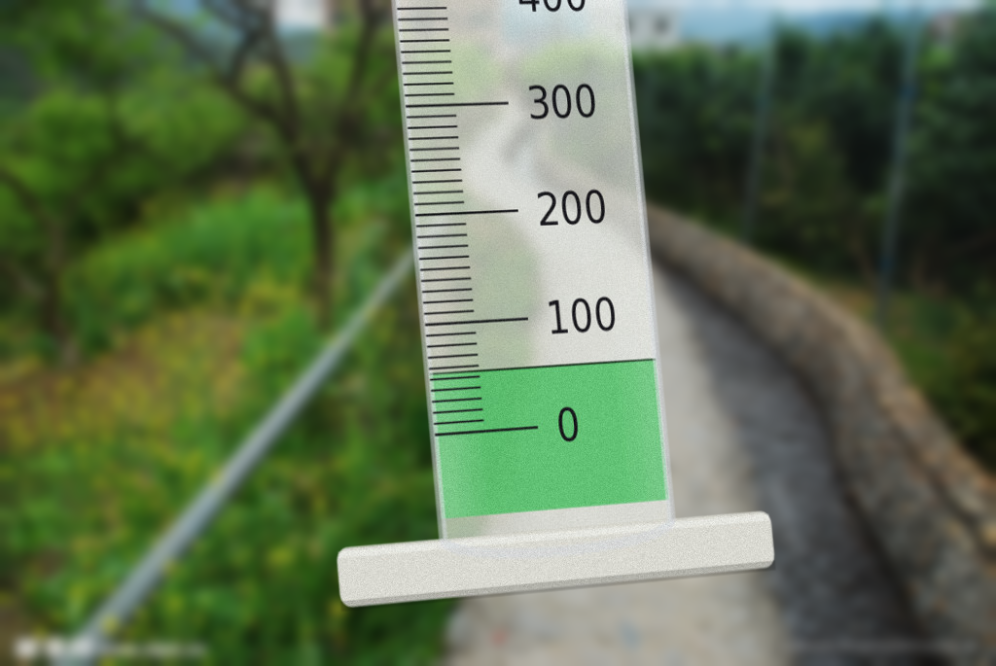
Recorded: 55,mL
